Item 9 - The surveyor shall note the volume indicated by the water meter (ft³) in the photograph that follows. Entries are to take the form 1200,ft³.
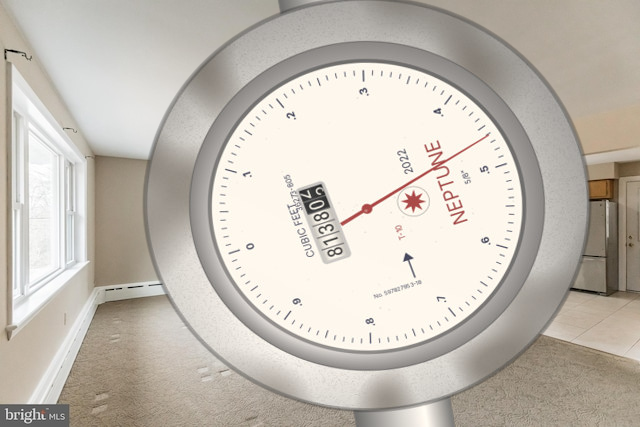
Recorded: 813802.46,ft³
